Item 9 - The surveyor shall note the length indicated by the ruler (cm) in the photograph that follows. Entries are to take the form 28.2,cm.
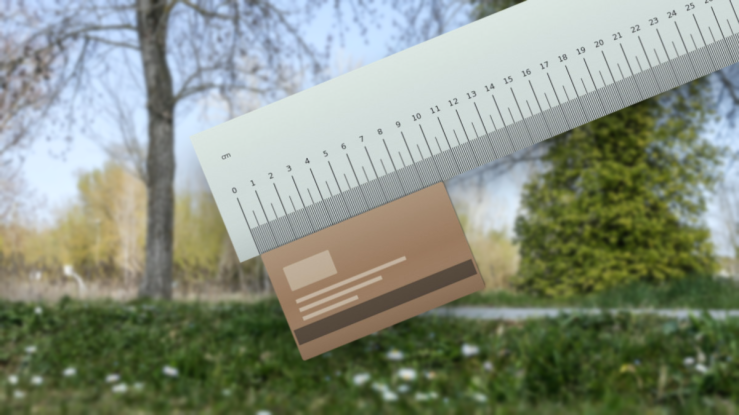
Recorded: 10,cm
